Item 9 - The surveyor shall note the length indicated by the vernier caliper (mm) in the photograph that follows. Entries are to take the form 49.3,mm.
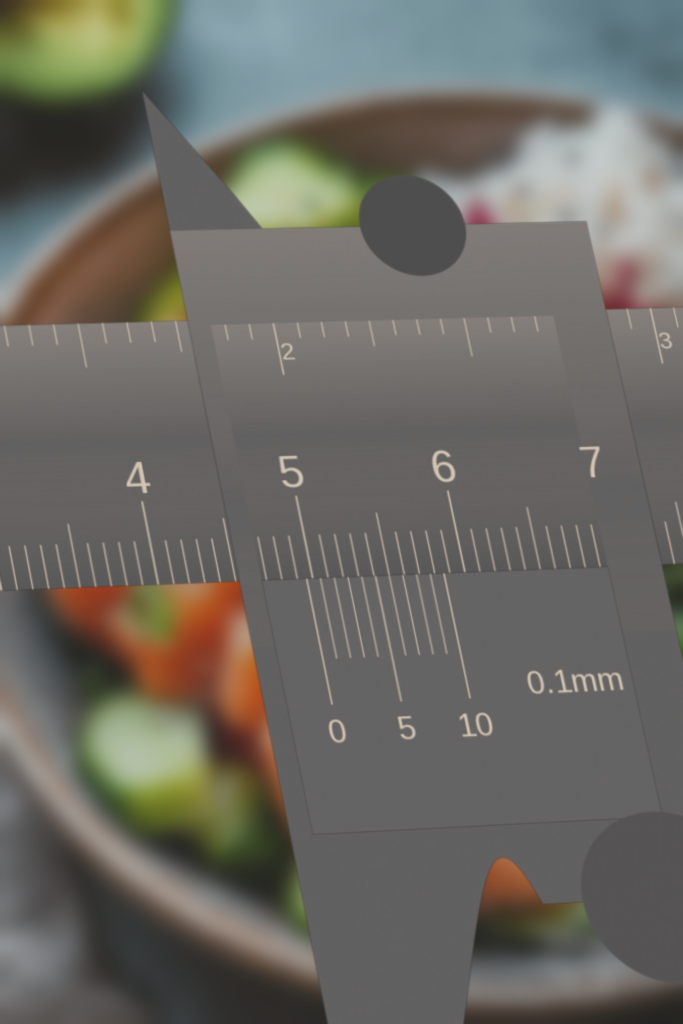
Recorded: 49.6,mm
